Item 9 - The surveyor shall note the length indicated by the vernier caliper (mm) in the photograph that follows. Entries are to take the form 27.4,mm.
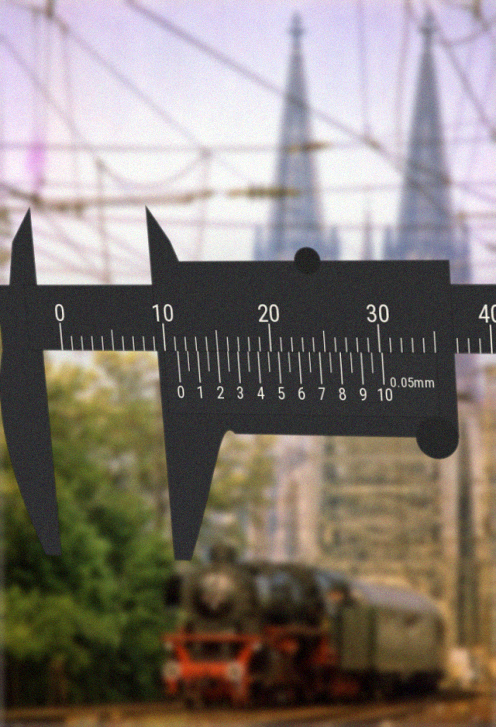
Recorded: 11.2,mm
